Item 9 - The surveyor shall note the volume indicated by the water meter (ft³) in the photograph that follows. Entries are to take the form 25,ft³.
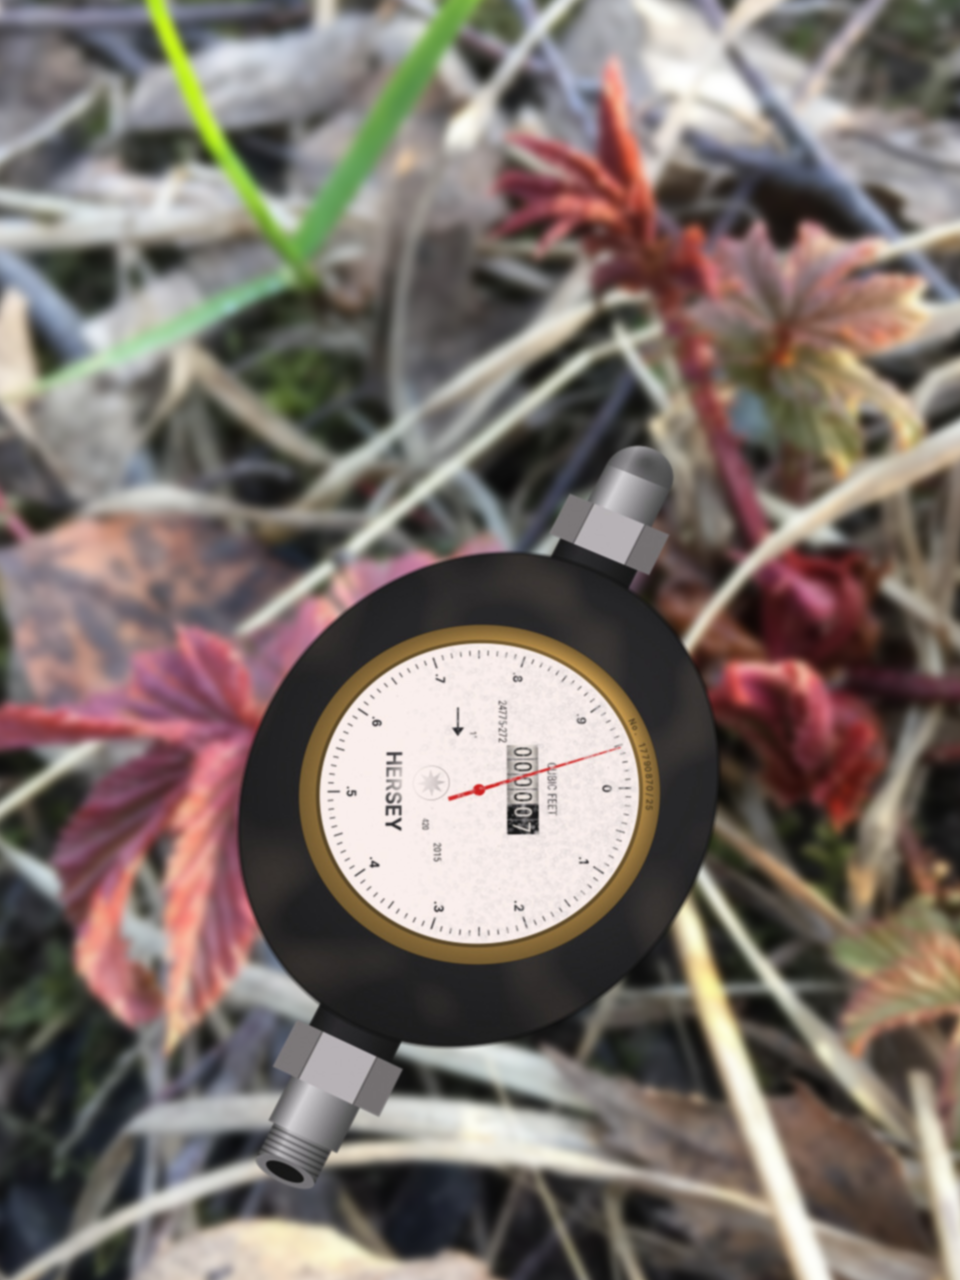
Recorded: 6.95,ft³
